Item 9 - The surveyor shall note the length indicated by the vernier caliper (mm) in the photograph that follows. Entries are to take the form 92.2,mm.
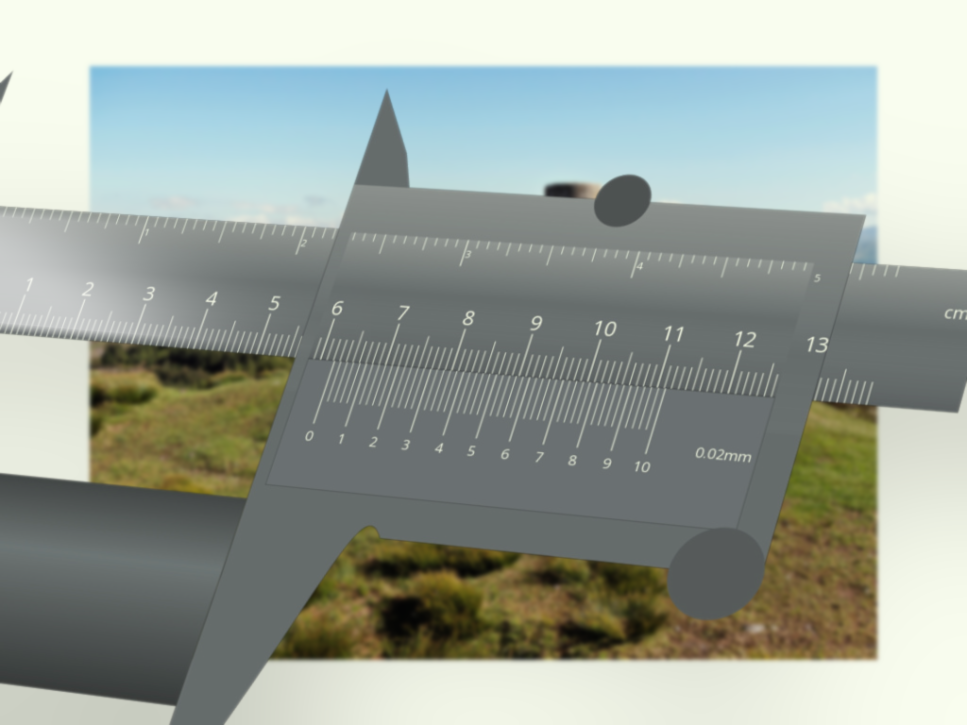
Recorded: 62.2,mm
